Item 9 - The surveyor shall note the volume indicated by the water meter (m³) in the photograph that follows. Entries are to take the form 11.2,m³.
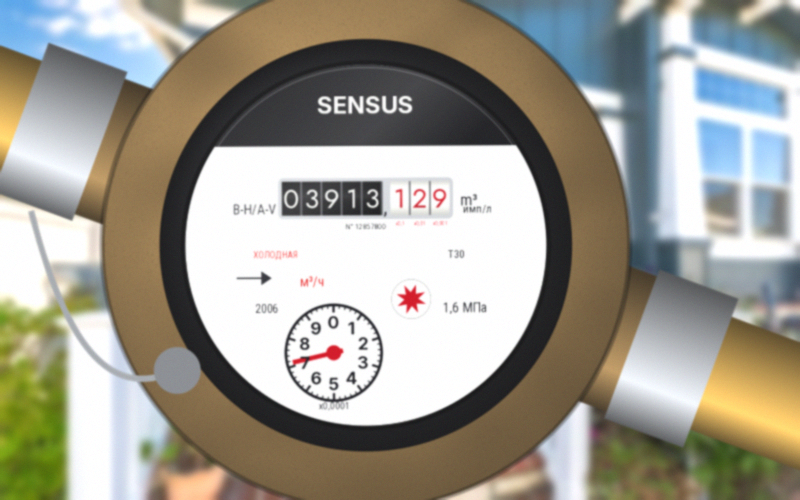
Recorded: 3913.1297,m³
